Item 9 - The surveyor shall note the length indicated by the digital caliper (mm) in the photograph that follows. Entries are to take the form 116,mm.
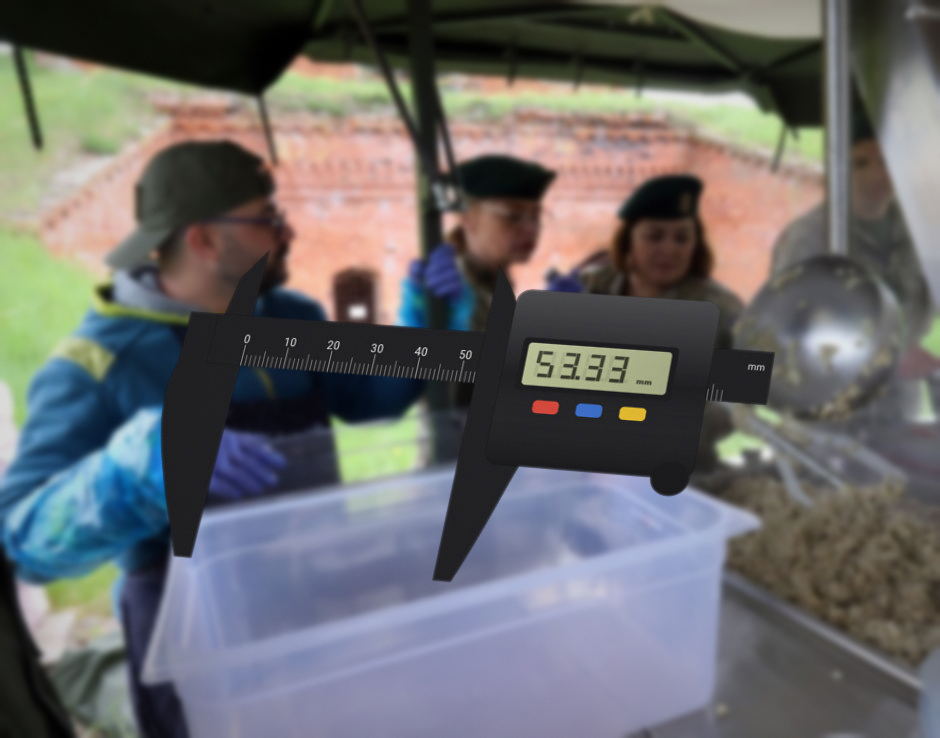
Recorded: 53.33,mm
